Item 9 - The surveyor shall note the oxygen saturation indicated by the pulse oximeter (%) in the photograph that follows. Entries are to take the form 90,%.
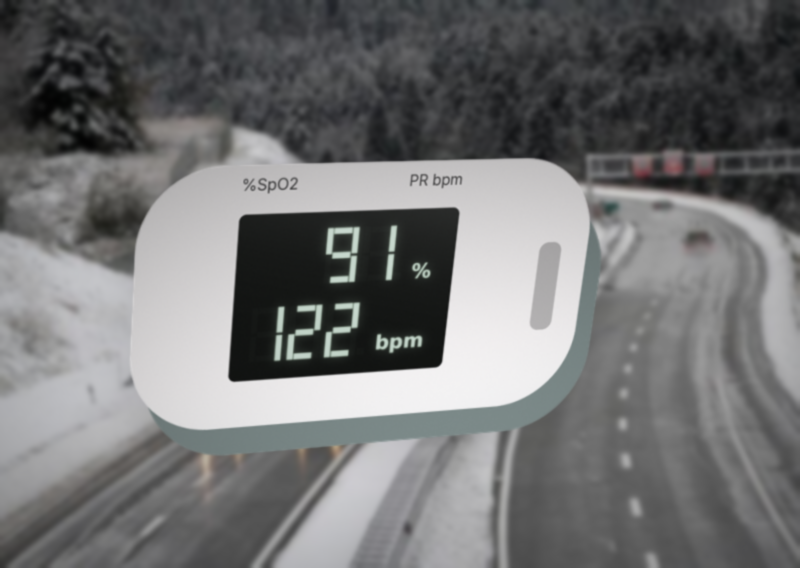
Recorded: 91,%
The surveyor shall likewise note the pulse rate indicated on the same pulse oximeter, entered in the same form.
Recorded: 122,bpm
